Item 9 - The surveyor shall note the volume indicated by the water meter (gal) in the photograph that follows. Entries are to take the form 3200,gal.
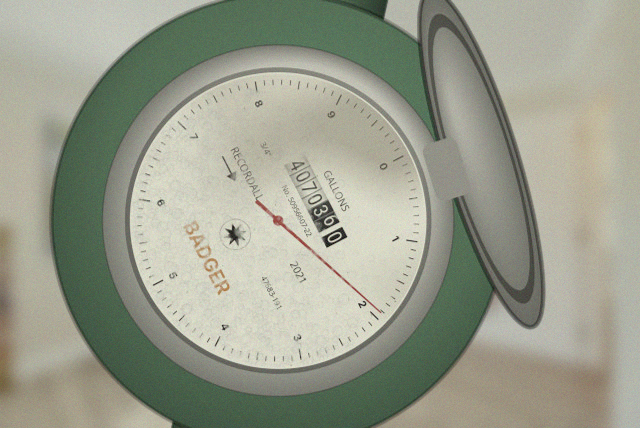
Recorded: 4070361.9,gal
